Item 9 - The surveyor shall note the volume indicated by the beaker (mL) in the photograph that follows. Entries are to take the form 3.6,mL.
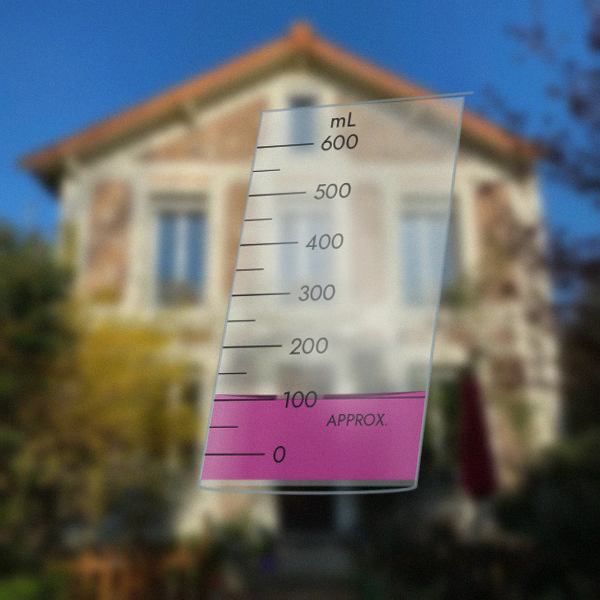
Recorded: 100,mL
